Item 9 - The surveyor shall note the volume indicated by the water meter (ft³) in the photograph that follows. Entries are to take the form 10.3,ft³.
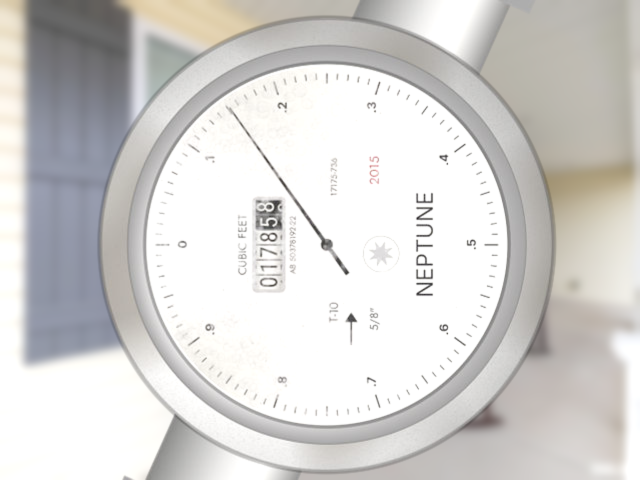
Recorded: 17858.15,ft³
